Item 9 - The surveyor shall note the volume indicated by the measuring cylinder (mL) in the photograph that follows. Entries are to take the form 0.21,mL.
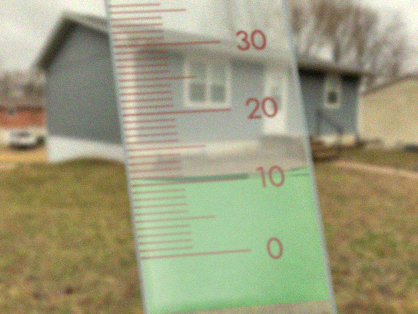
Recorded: 10,mL
